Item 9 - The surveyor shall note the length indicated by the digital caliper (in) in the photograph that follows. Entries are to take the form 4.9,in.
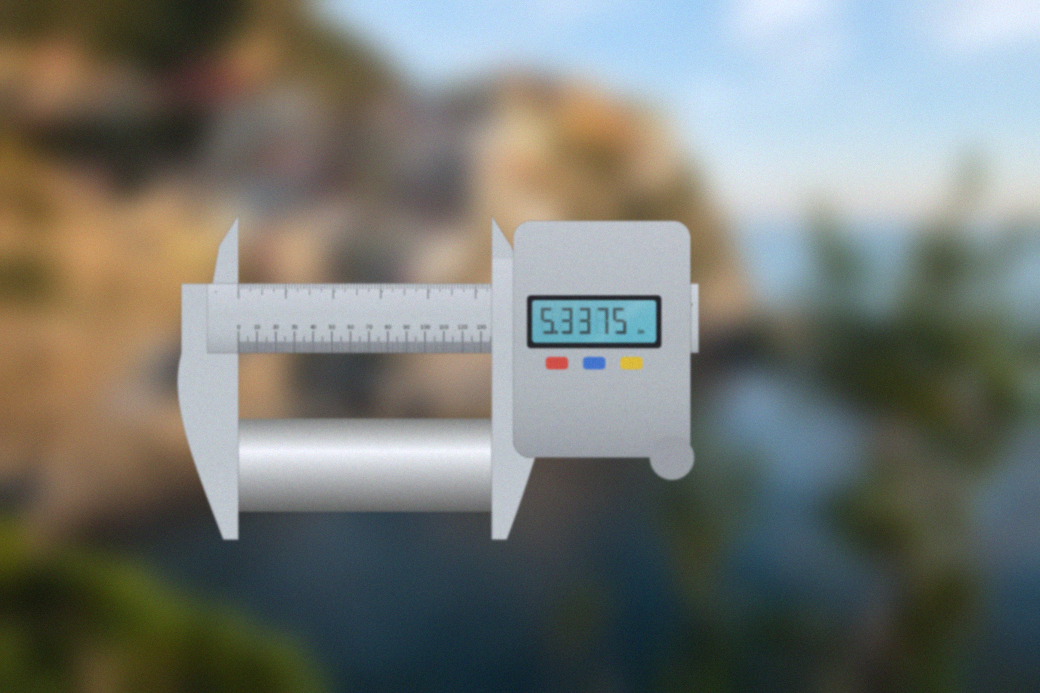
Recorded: 5.3375,in
